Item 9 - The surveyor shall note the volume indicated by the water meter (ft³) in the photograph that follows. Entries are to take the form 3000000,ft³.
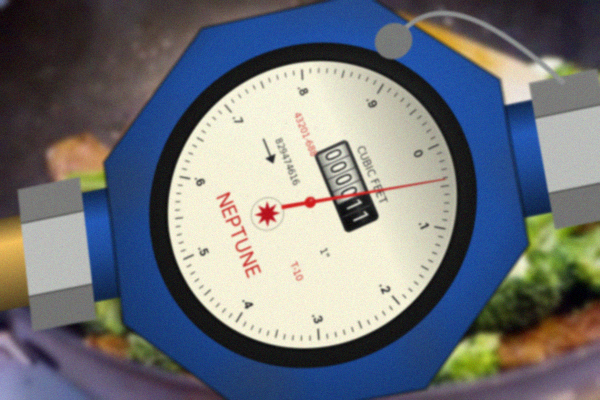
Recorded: 11.04,ft³
